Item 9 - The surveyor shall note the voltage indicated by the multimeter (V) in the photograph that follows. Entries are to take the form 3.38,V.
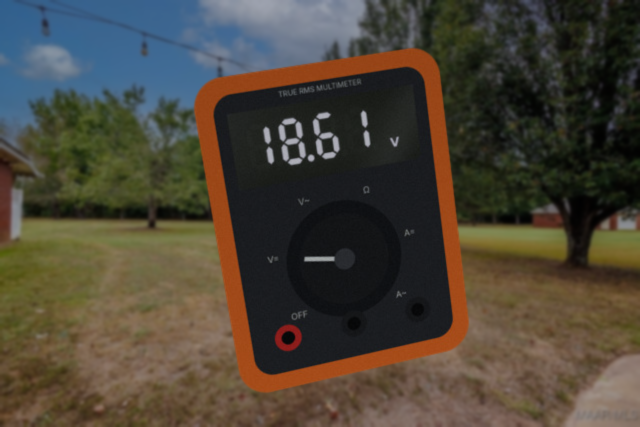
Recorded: 18.61,V
